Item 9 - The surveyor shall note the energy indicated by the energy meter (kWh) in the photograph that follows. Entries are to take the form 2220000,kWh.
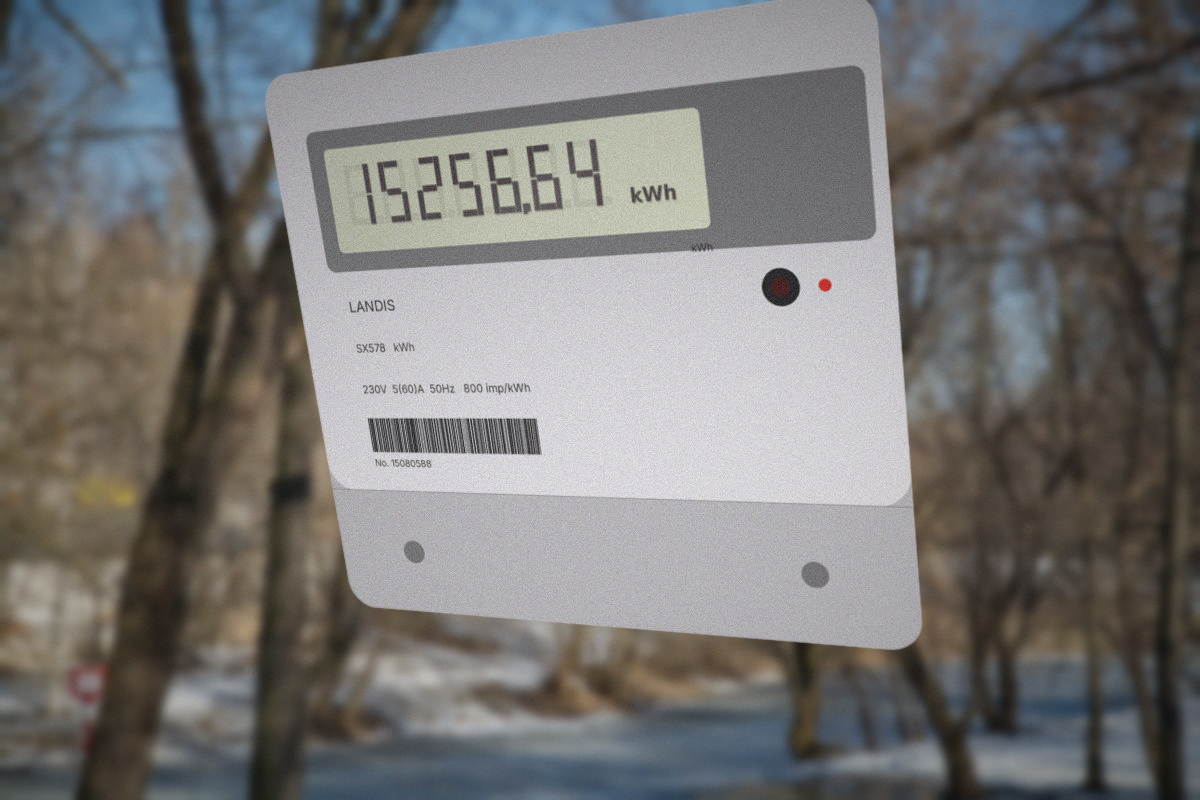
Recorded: 15256.64,kWh
